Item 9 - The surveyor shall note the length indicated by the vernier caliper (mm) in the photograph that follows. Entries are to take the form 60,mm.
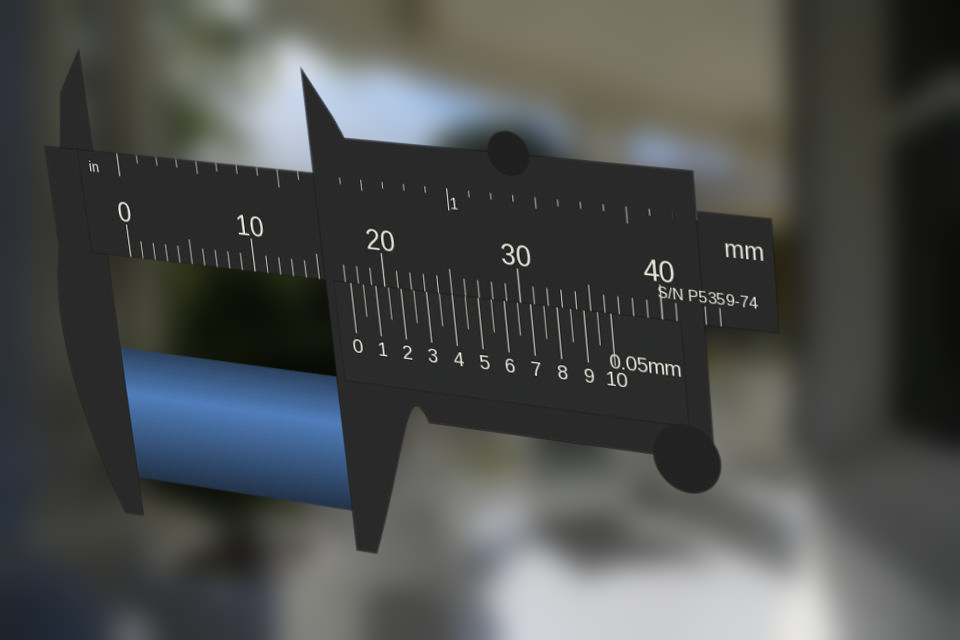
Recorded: 17.4,mm
